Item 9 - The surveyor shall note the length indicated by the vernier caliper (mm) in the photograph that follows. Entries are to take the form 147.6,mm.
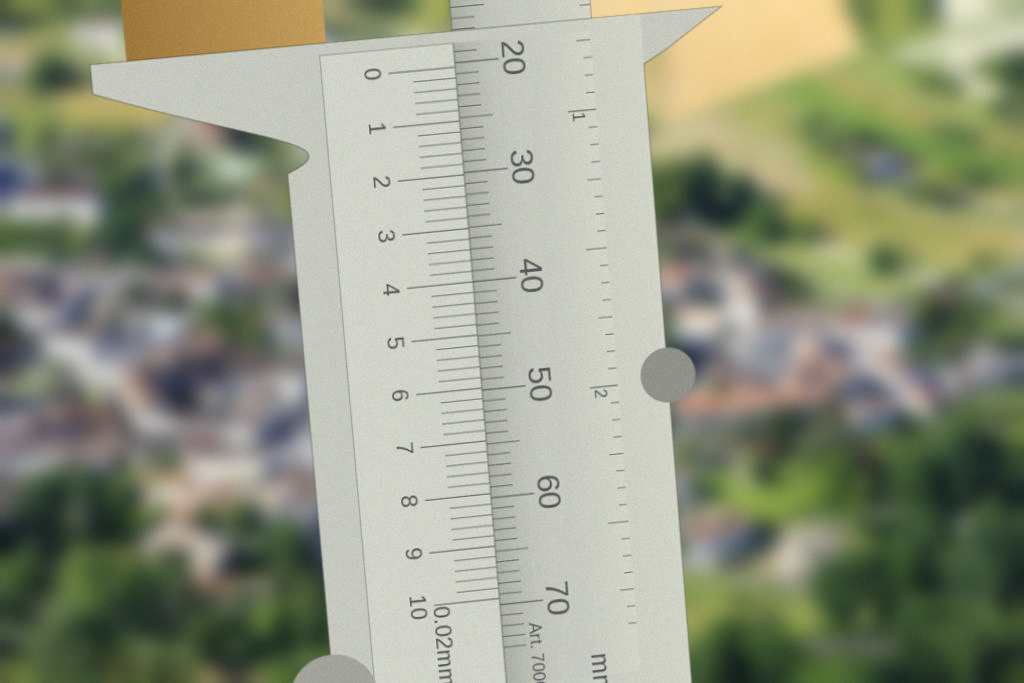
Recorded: 20.4,mm
